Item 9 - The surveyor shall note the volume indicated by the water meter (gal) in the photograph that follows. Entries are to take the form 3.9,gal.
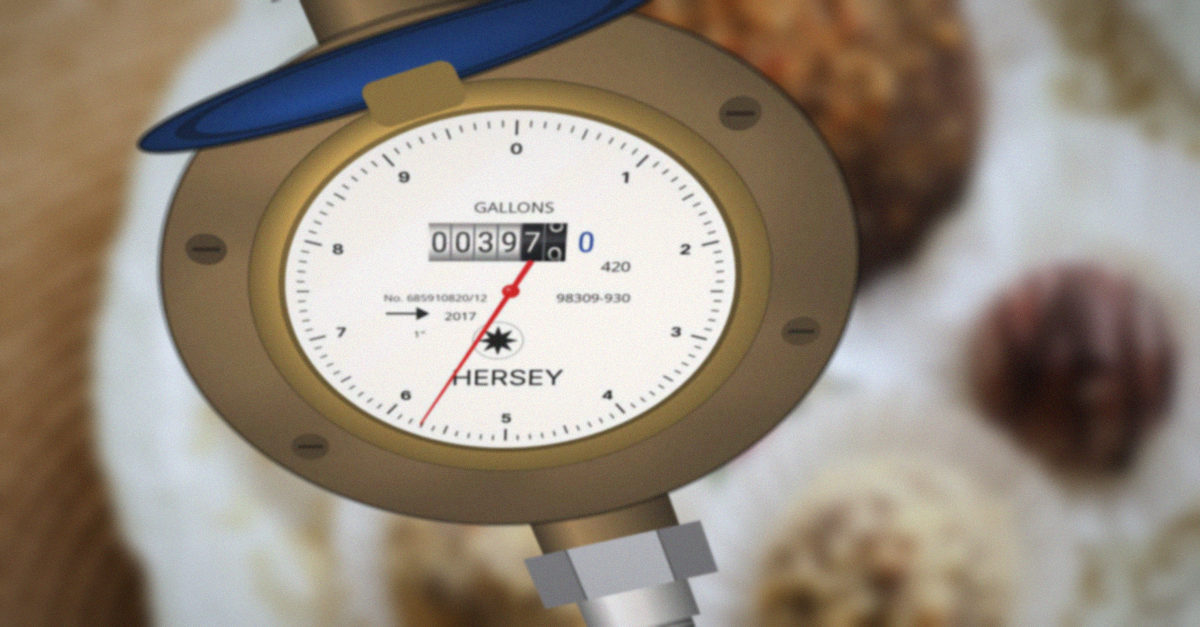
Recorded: 39785.7,gal
